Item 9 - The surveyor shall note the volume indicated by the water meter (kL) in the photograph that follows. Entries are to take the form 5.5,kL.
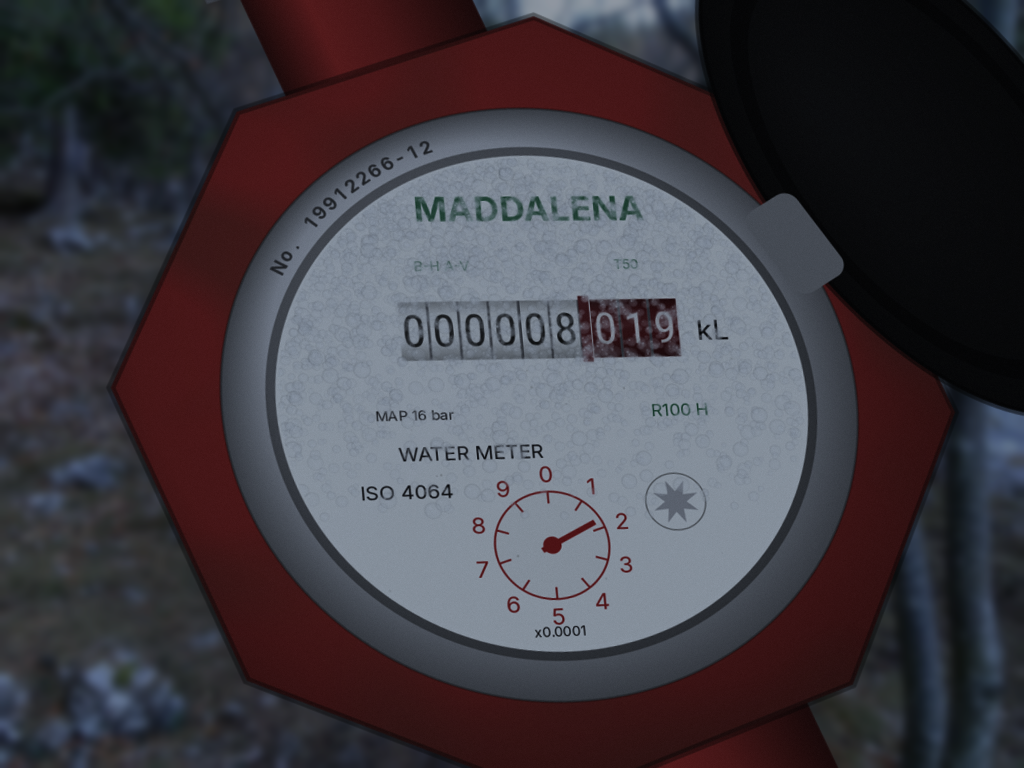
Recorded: 8.0191,kL
